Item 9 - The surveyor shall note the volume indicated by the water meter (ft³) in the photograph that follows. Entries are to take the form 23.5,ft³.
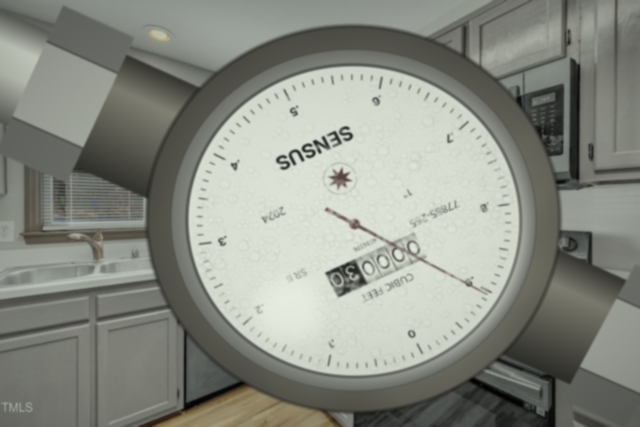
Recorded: 29.90,ft³
